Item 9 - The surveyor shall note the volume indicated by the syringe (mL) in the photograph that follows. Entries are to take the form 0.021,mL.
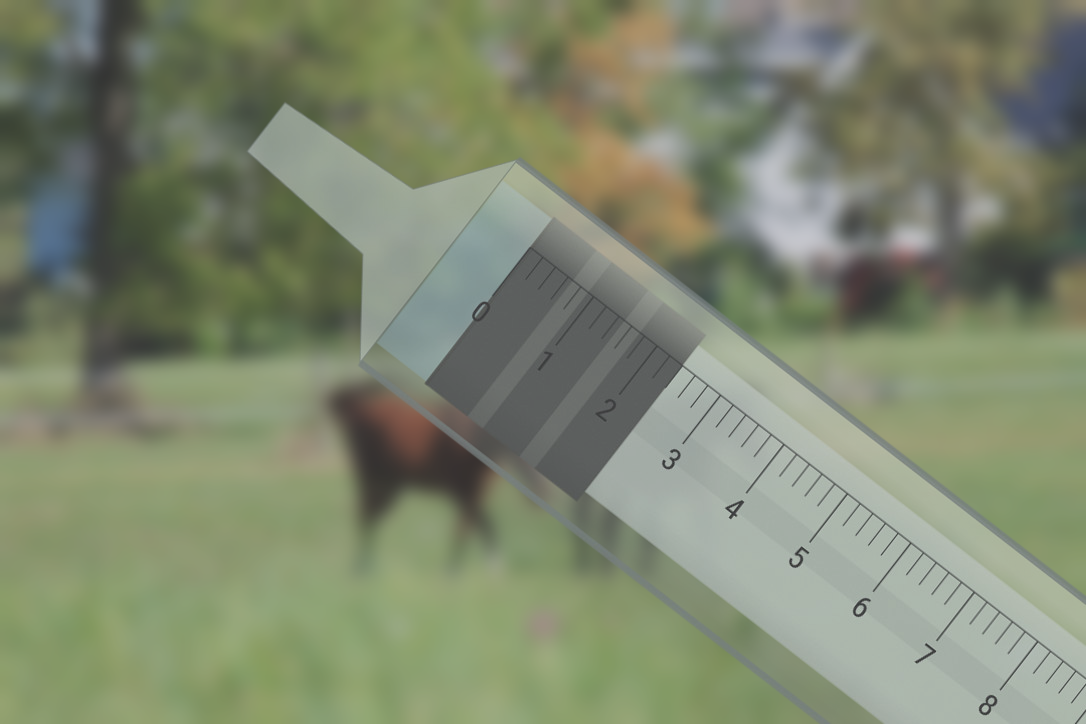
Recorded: 0,mL
